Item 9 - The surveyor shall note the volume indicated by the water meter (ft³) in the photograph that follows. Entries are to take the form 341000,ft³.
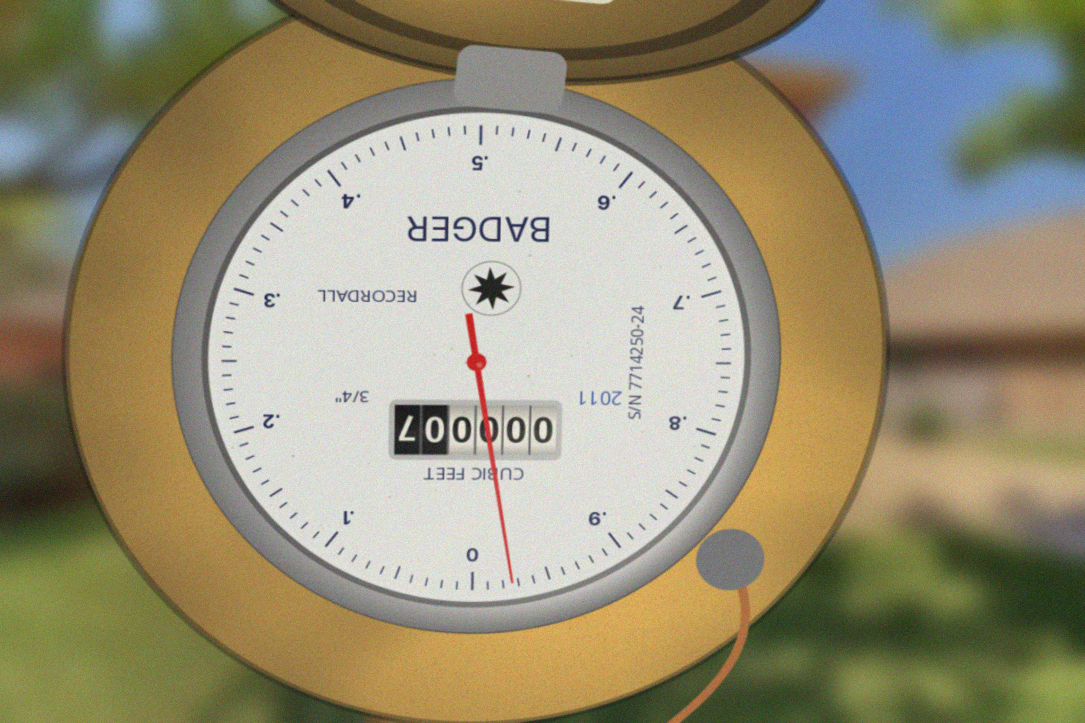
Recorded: 6.97,ft³
